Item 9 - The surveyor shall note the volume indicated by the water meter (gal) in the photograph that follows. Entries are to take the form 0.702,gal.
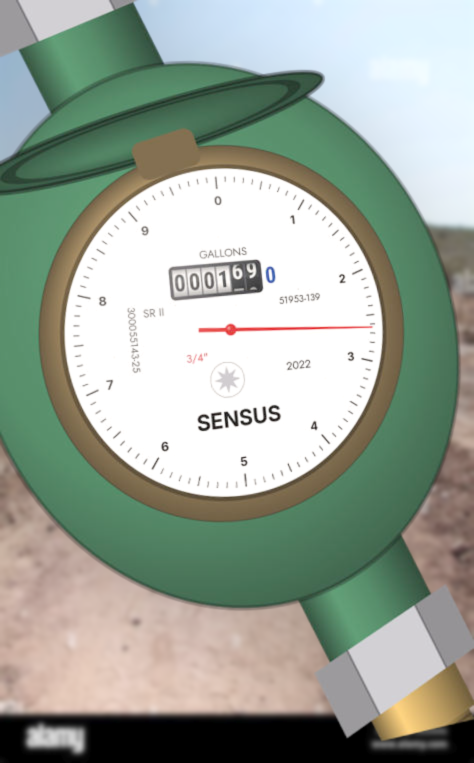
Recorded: 1692.6,gal
